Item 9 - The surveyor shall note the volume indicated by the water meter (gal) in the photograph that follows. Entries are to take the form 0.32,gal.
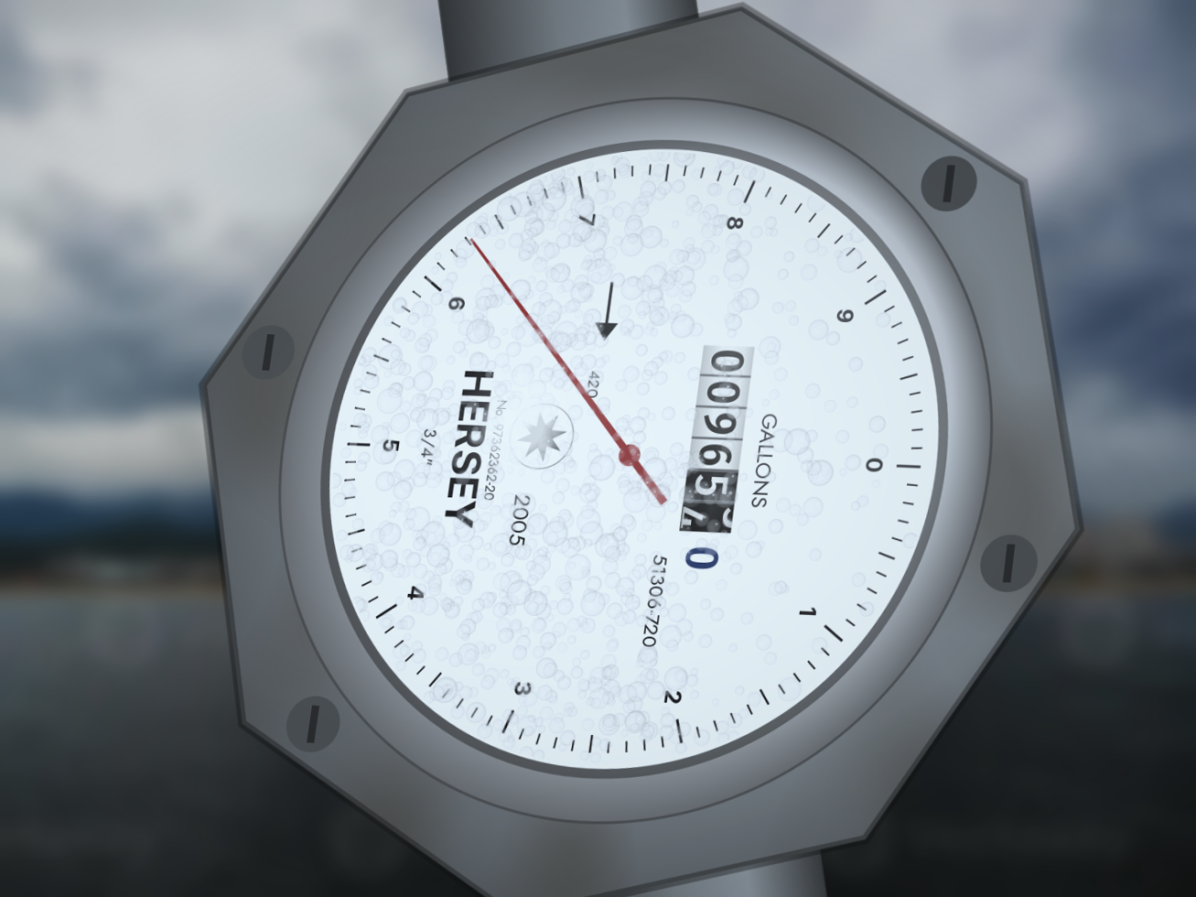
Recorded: 96536.3,gal
